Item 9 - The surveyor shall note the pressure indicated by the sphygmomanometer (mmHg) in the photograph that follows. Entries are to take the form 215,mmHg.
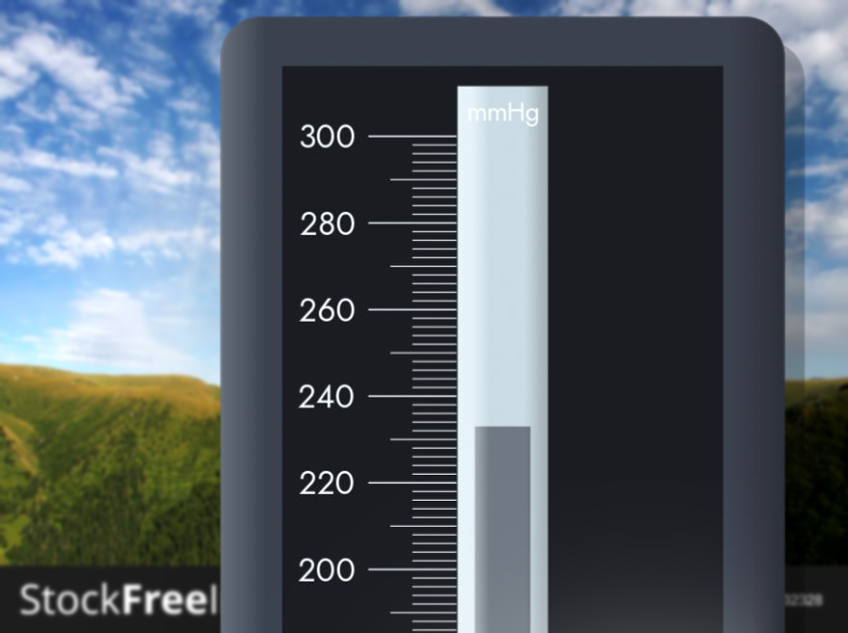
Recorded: 233,mmHg
